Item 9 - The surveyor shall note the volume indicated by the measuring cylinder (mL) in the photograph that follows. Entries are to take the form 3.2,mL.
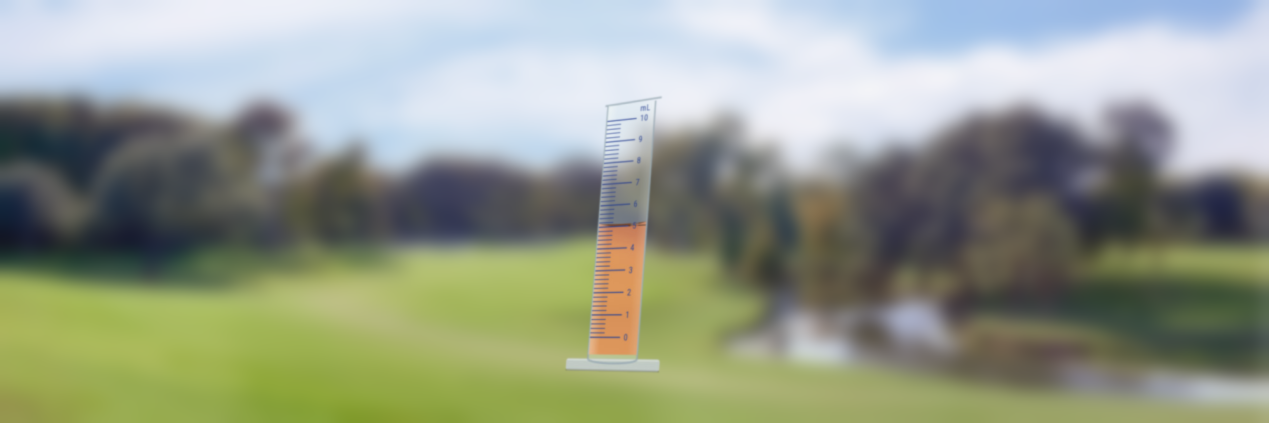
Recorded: 5,mL
